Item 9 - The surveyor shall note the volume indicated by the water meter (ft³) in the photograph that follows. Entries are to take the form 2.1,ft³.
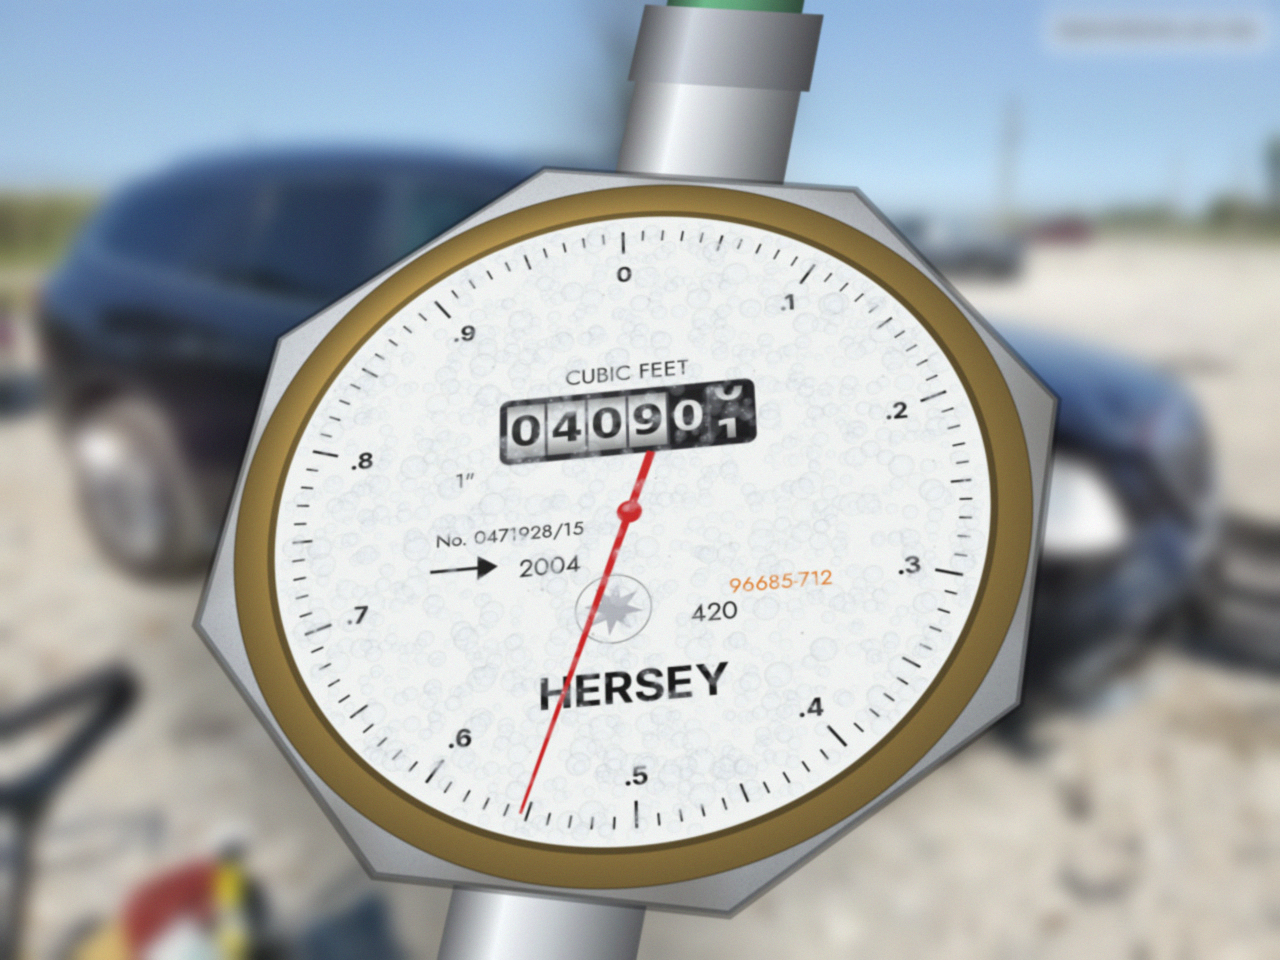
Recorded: 40900.55,ft³
